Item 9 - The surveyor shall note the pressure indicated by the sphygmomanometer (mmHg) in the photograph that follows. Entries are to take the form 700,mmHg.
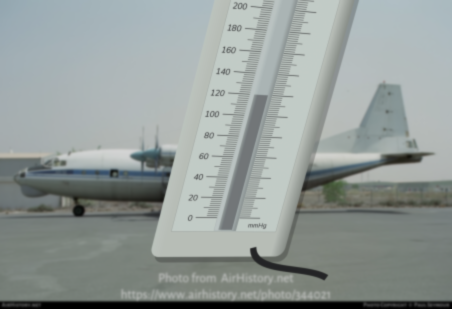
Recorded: 120,mmHg
